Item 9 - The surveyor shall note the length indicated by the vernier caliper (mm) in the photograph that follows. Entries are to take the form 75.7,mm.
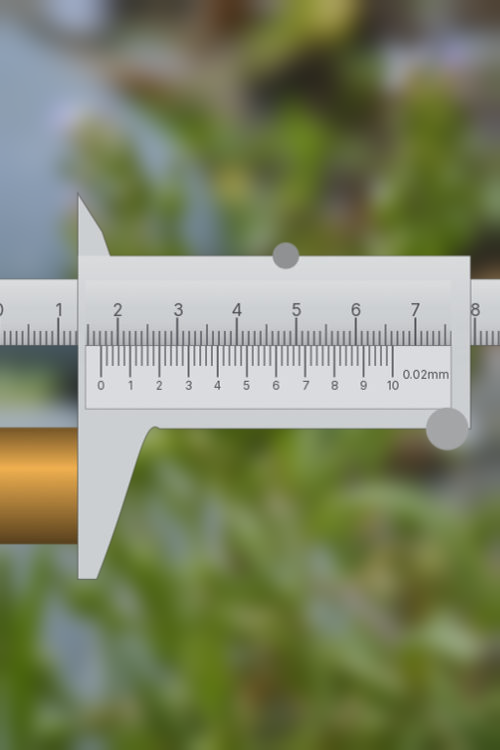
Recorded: 17.2,mm
